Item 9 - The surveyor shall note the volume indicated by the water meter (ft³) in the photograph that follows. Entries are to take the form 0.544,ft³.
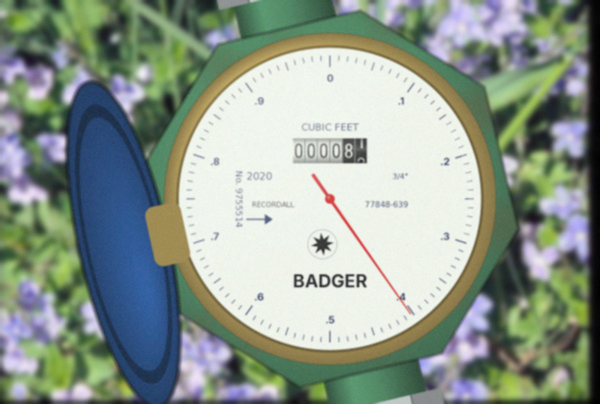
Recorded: 81.40,ft³
